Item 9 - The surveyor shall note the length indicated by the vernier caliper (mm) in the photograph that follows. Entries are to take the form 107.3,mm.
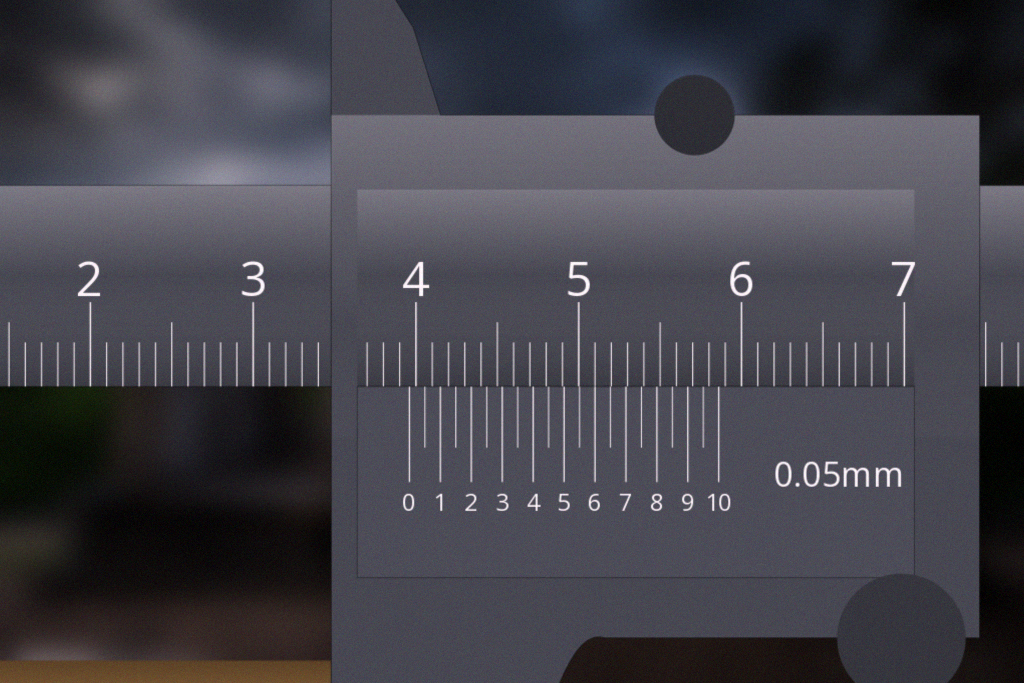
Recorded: 39.6,mm
